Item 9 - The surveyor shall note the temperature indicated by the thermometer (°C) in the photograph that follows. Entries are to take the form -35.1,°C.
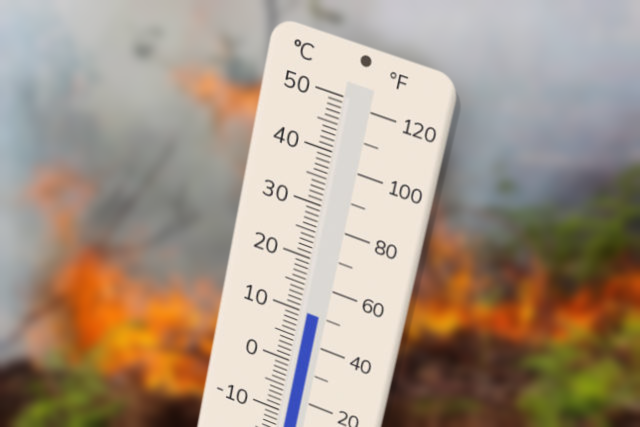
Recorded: 10,°C
